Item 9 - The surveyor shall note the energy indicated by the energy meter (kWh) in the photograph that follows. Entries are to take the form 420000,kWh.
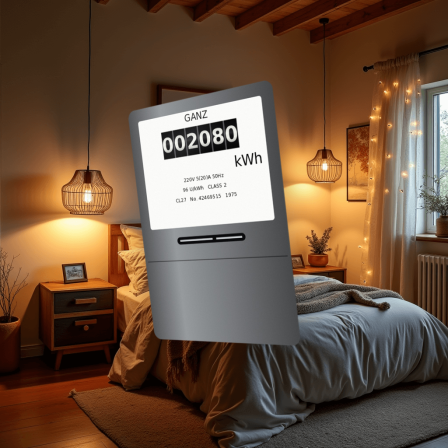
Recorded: 2080,kWh
